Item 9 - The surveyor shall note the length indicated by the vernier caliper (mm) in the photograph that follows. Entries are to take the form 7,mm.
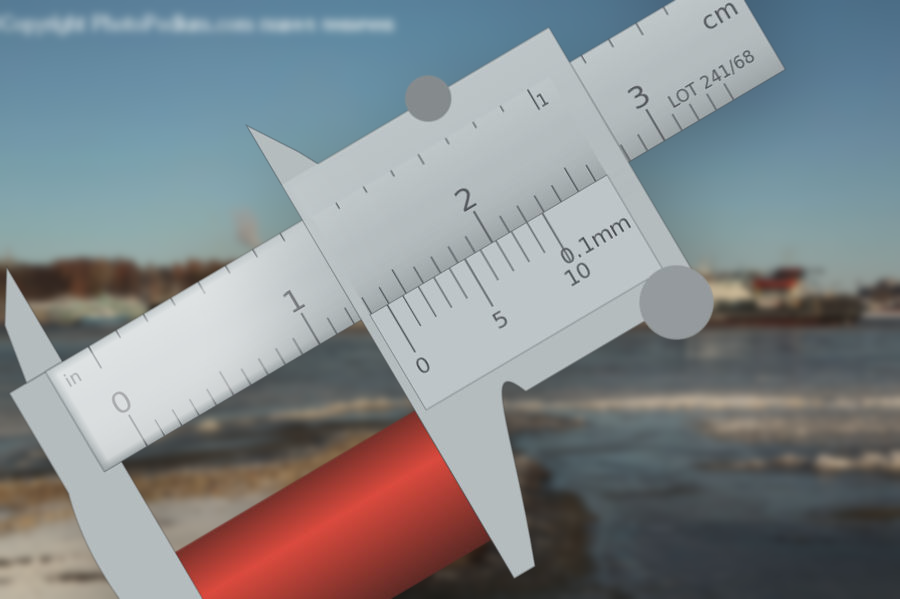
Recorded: 13.9,mm
